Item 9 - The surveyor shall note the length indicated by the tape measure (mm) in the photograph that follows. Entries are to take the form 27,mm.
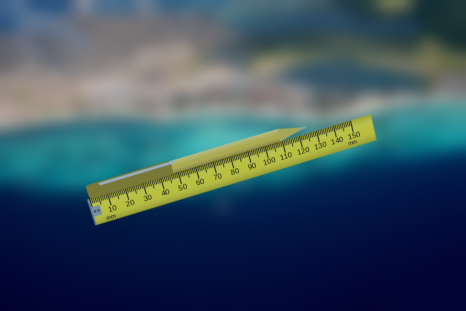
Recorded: 125,mm
